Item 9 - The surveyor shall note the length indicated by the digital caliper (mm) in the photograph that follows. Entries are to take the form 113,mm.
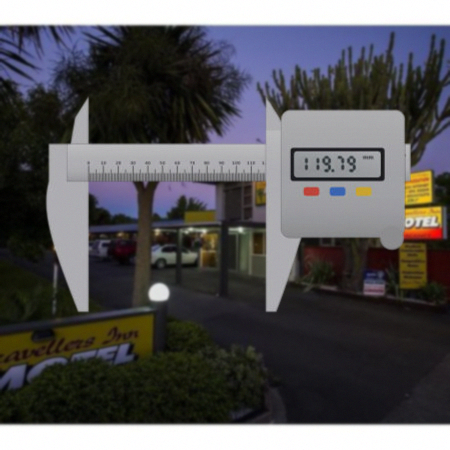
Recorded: 119.79,mm
